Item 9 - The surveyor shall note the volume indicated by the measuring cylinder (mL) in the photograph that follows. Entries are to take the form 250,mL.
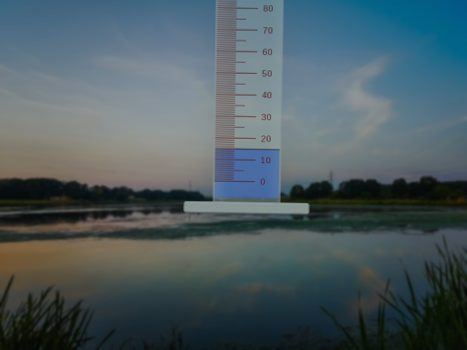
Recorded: 15,mL
